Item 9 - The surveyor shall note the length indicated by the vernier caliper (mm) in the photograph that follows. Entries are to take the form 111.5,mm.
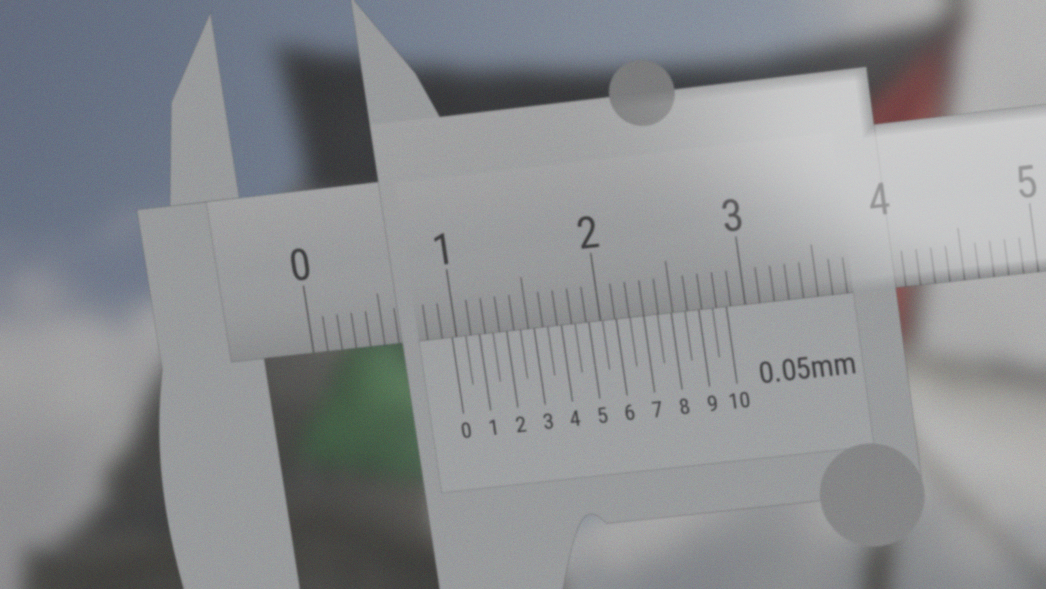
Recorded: 9.7,mm
